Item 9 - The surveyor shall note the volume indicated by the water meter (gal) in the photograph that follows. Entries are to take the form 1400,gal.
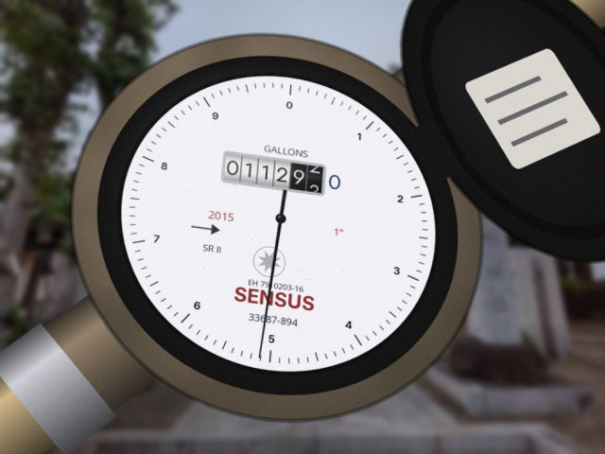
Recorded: 112925.1,gal
